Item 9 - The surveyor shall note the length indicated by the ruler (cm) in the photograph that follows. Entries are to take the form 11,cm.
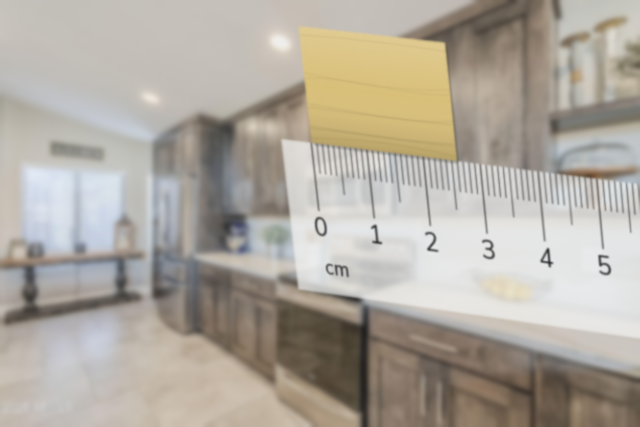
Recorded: 2.6,cm
